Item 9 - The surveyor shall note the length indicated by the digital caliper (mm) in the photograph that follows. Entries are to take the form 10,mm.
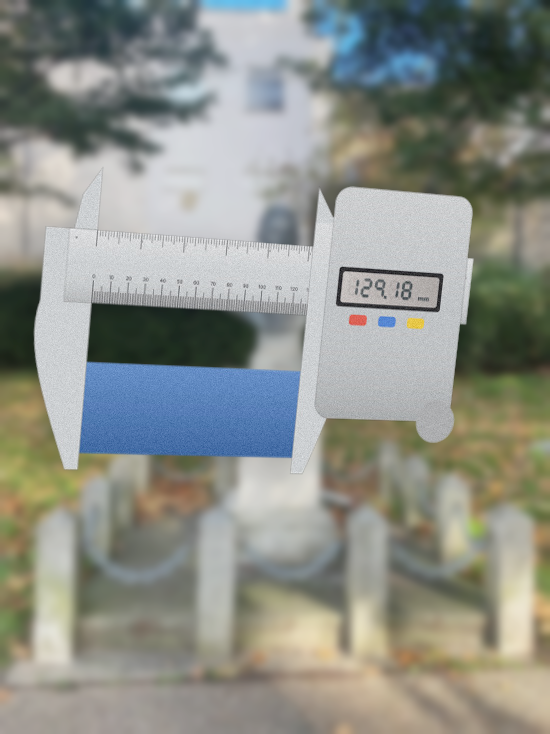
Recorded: 129.18,mm
